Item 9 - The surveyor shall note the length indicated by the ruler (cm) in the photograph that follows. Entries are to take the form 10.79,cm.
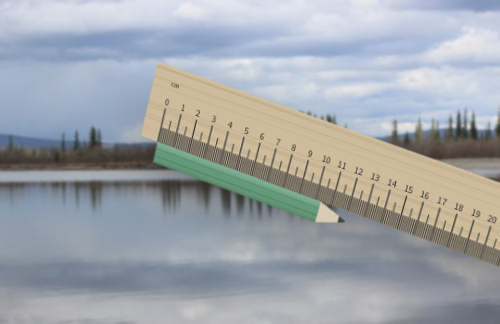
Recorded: 12,cm
